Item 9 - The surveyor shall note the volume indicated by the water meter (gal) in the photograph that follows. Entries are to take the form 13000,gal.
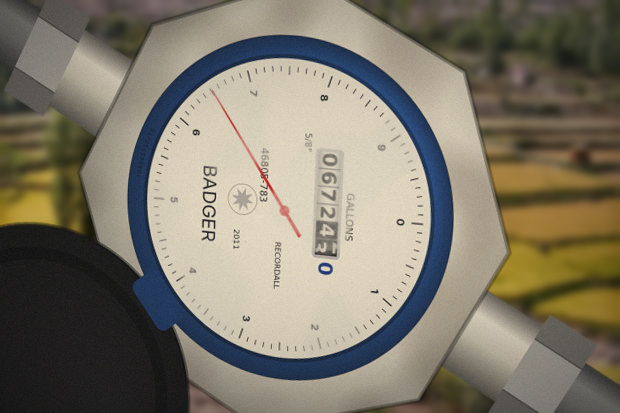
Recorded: 672426.5,gal
